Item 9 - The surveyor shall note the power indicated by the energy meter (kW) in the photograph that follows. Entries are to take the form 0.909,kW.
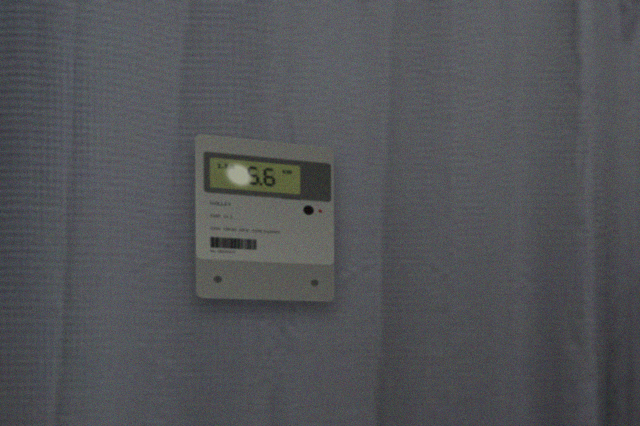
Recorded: 5.6,kW
